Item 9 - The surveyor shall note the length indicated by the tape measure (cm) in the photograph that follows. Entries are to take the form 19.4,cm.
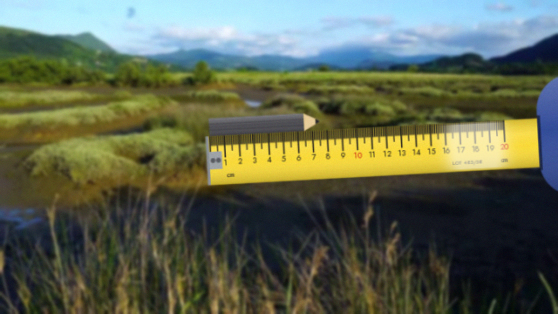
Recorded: 7.5,cm
